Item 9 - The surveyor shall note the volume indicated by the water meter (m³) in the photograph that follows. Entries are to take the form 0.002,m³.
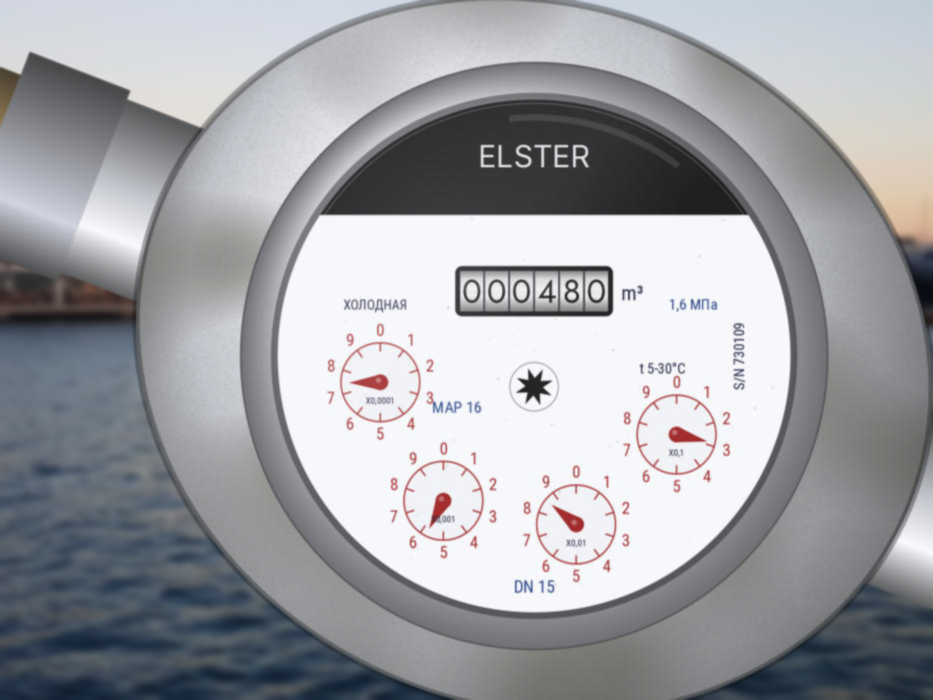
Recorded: 480.2857,m³
